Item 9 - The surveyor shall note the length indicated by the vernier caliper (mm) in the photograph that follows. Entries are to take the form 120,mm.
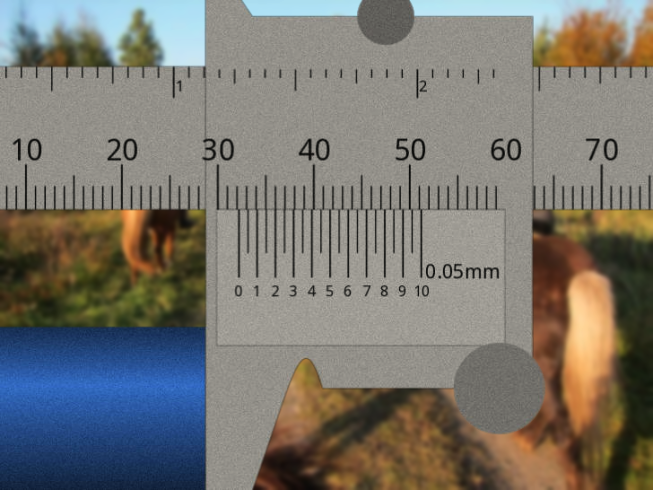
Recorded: 32.2,mm
